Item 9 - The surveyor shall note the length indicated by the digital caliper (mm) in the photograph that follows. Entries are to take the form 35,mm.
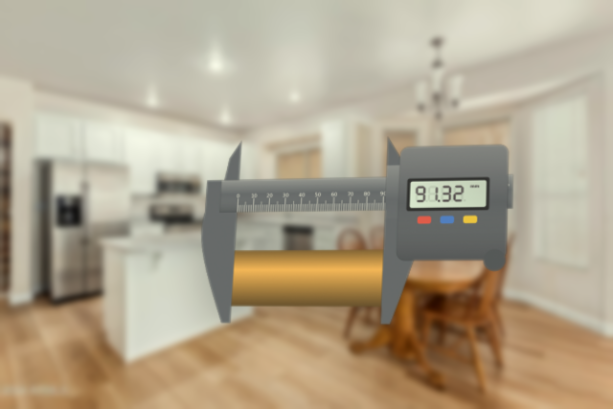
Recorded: 91.32,mm
